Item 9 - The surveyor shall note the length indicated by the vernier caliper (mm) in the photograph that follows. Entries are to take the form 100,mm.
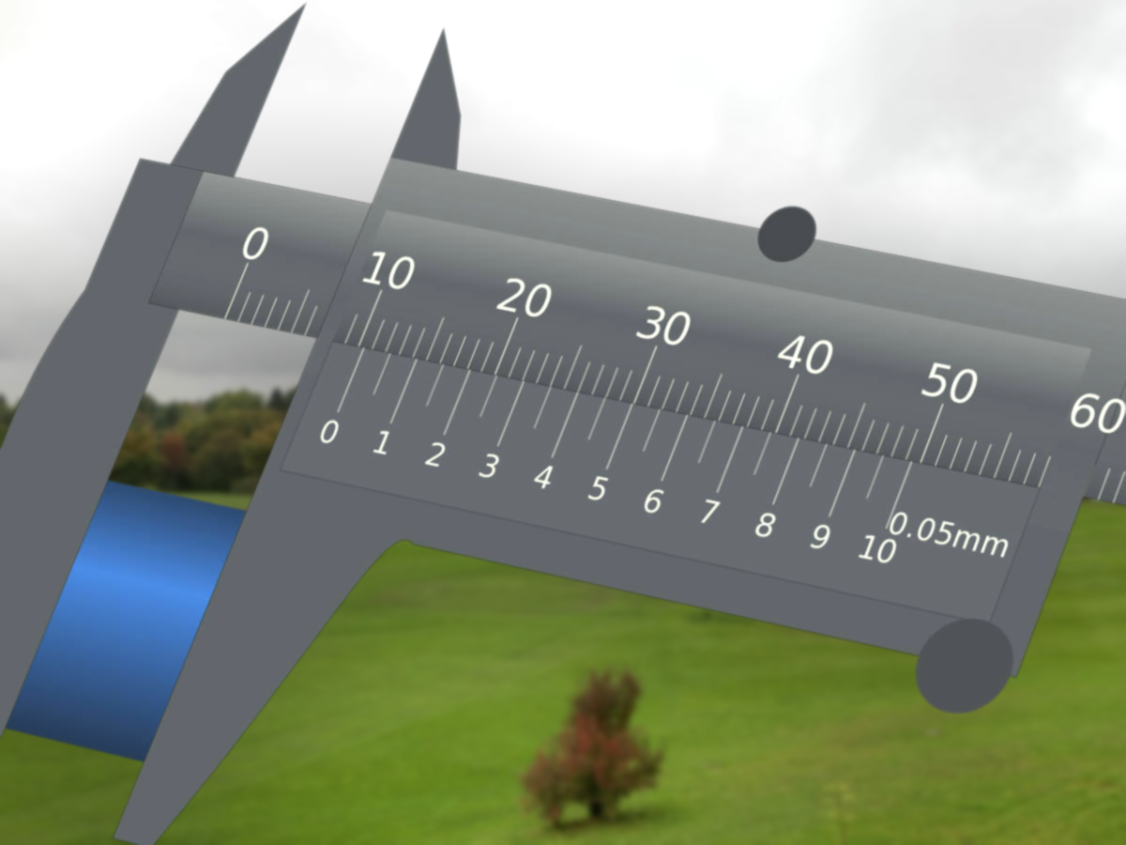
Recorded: 10.4,mm
